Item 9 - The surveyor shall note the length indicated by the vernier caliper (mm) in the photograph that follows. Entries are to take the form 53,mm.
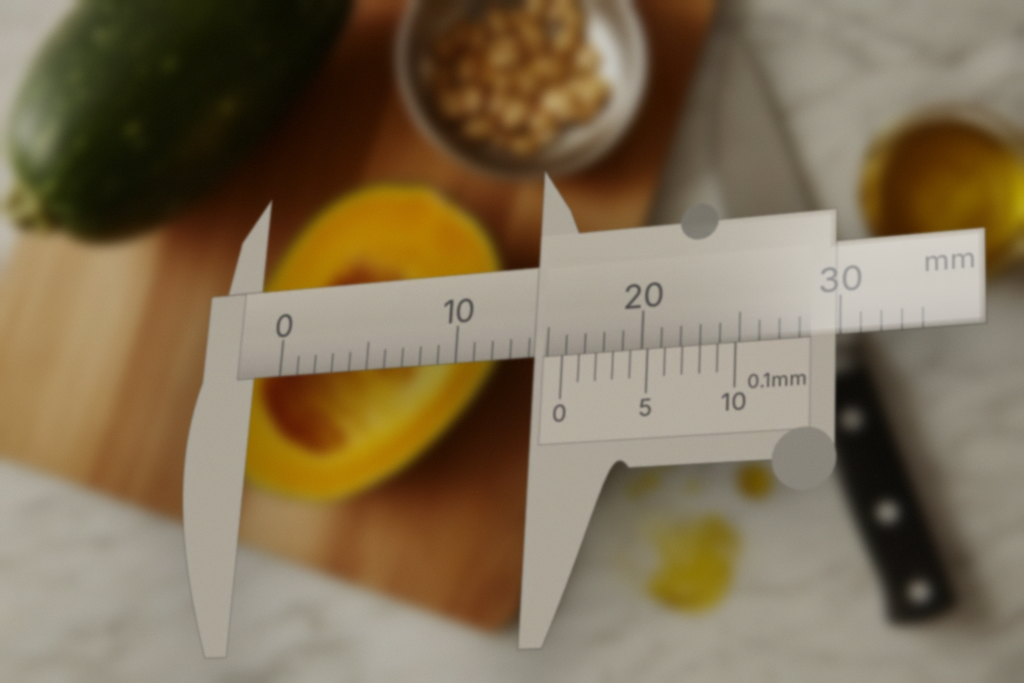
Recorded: 15.8,mm
